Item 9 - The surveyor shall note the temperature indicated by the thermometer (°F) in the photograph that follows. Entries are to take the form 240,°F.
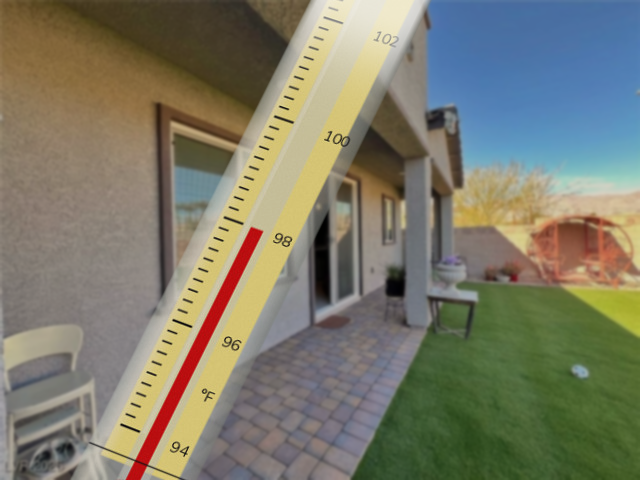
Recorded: 98,°F
